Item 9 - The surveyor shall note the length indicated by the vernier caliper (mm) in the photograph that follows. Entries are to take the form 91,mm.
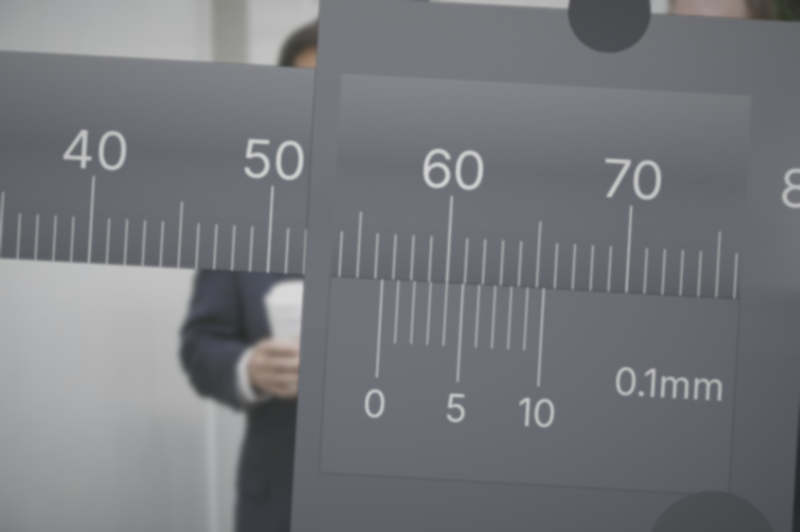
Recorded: 56.4,mm
